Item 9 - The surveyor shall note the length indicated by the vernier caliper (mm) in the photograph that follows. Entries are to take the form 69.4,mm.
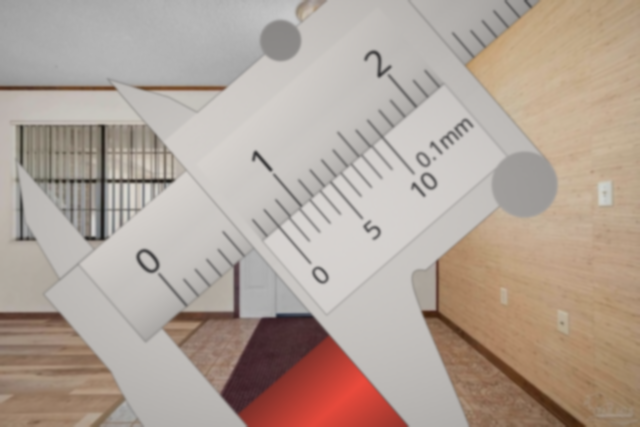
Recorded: 8.0,mm
